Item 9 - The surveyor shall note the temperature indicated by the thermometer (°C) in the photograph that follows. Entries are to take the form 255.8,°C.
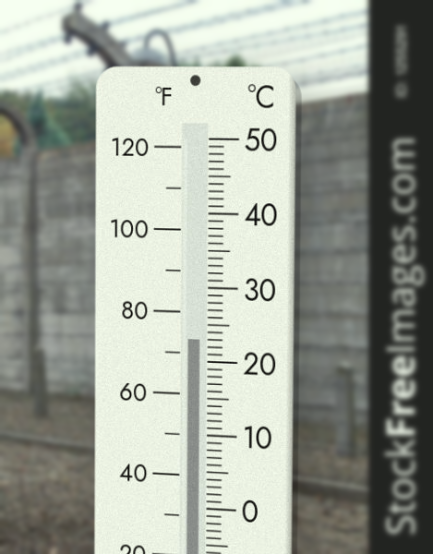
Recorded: 23,°C
